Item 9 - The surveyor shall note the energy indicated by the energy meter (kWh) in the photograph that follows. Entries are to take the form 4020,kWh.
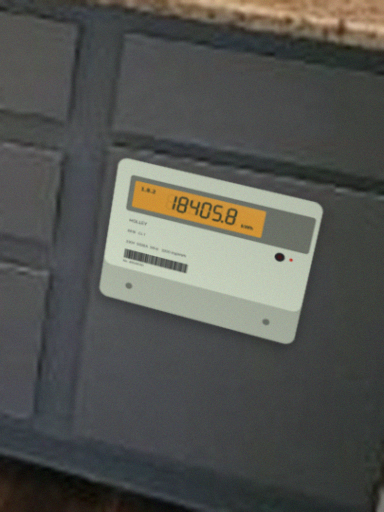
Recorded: 18405.8,kWh
